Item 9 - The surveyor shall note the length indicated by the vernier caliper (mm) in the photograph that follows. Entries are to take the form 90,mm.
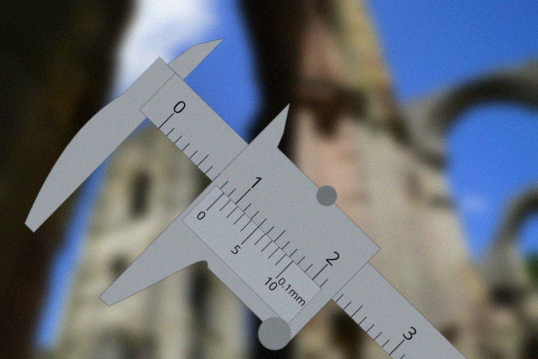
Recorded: 8.5,mm
